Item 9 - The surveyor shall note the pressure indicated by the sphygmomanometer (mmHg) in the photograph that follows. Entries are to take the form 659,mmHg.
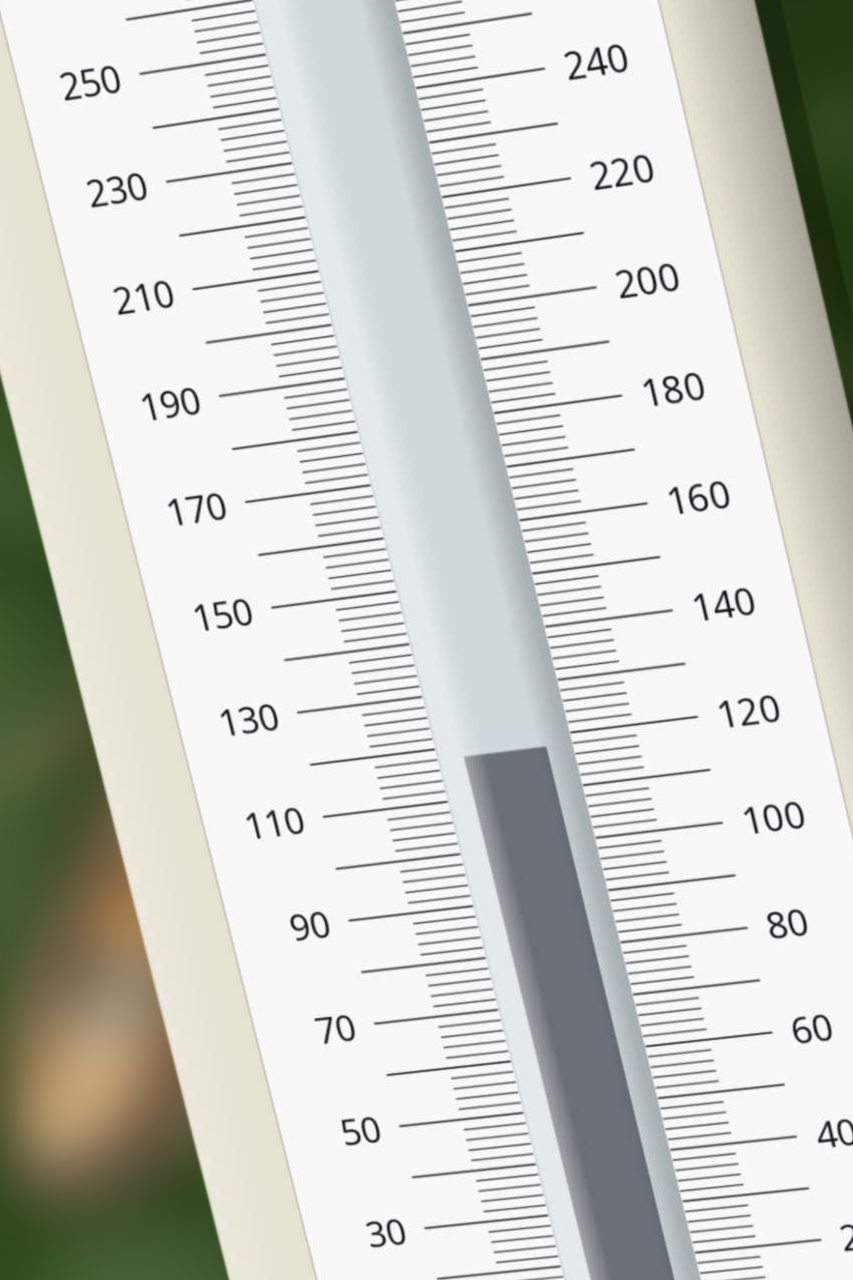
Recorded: 118,mmHg
